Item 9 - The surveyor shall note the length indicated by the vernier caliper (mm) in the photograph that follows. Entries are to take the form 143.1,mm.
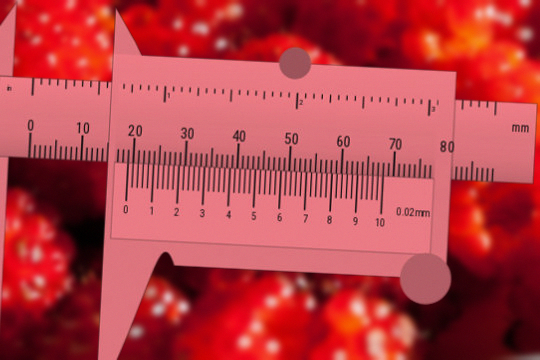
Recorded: 19.0,mm
